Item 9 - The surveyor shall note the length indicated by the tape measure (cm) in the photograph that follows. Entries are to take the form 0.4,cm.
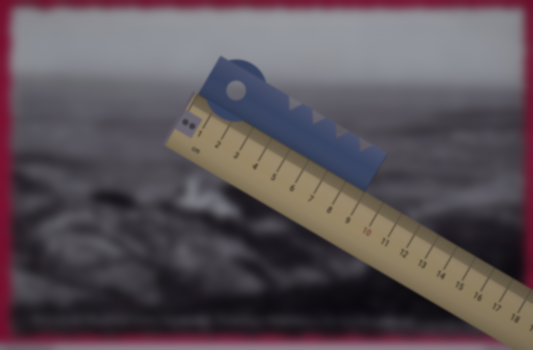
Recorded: 9,cm
